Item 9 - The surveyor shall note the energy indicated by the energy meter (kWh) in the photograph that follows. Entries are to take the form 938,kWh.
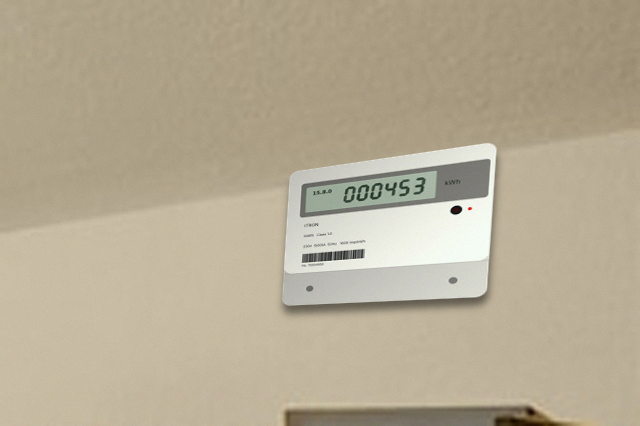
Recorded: 453,kWh
